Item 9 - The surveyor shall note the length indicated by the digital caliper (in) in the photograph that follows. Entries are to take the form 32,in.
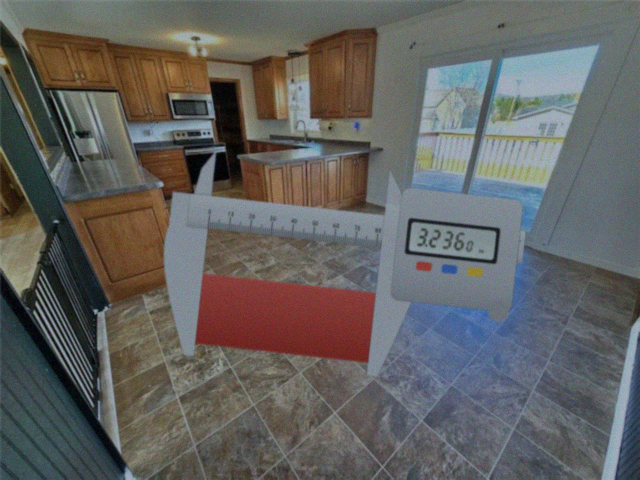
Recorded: 3.2360,in
